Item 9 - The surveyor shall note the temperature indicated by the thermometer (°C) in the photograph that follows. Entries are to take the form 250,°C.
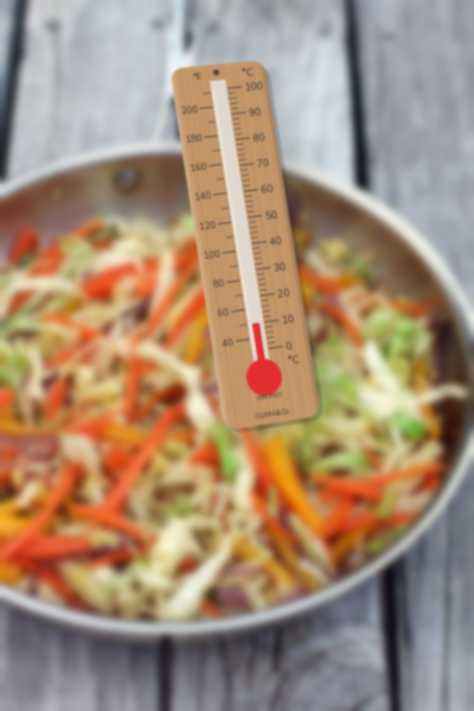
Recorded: 10,°C
